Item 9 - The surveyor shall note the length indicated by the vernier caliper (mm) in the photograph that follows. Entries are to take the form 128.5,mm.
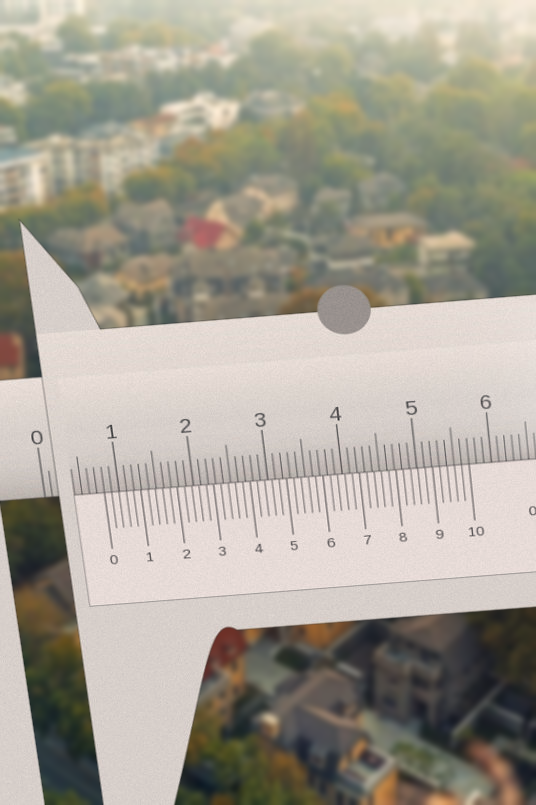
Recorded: 8.0,mm
